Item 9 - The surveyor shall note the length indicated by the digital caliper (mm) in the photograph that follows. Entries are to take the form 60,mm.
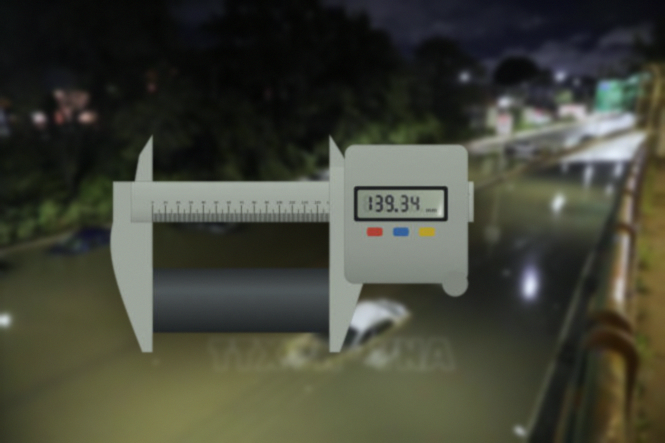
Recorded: 139.34,mm
